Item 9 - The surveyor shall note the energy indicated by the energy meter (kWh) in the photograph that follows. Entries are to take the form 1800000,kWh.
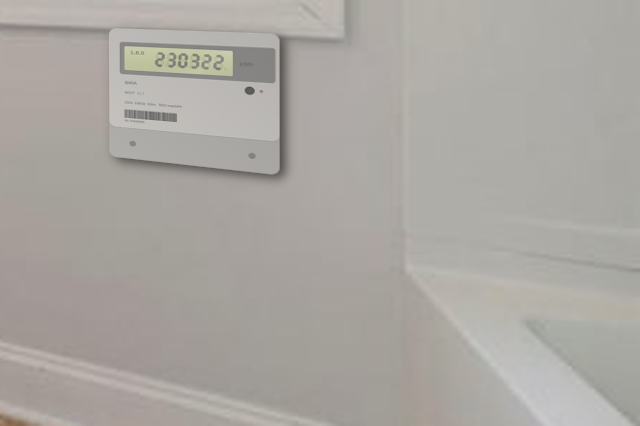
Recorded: 230322,kWh
